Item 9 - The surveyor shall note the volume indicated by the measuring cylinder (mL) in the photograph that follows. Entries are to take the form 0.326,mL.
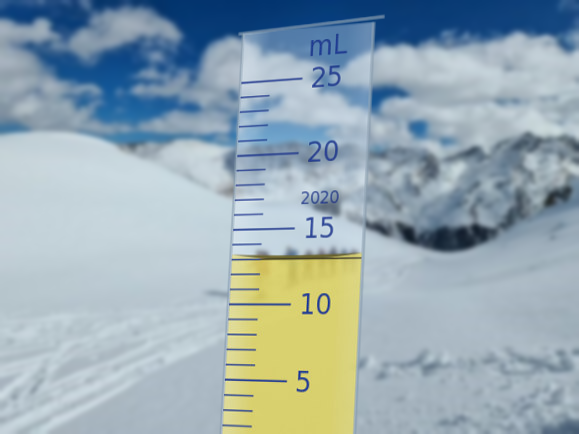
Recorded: 13,mL
